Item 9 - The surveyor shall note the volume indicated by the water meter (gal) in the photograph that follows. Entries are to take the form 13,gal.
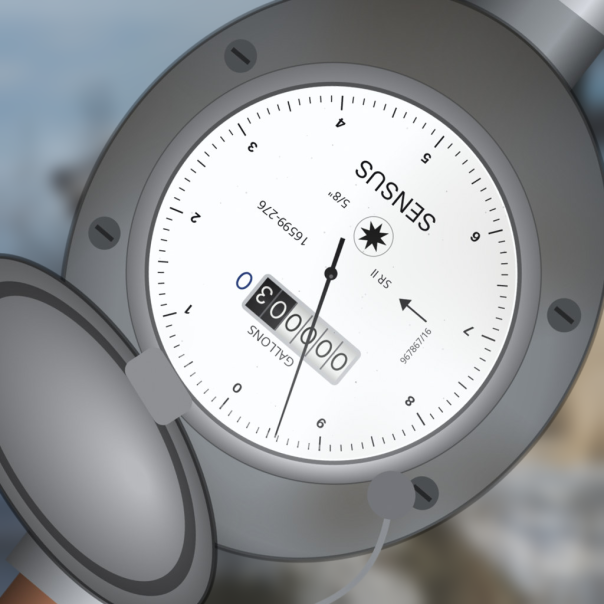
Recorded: 29.4,gal
